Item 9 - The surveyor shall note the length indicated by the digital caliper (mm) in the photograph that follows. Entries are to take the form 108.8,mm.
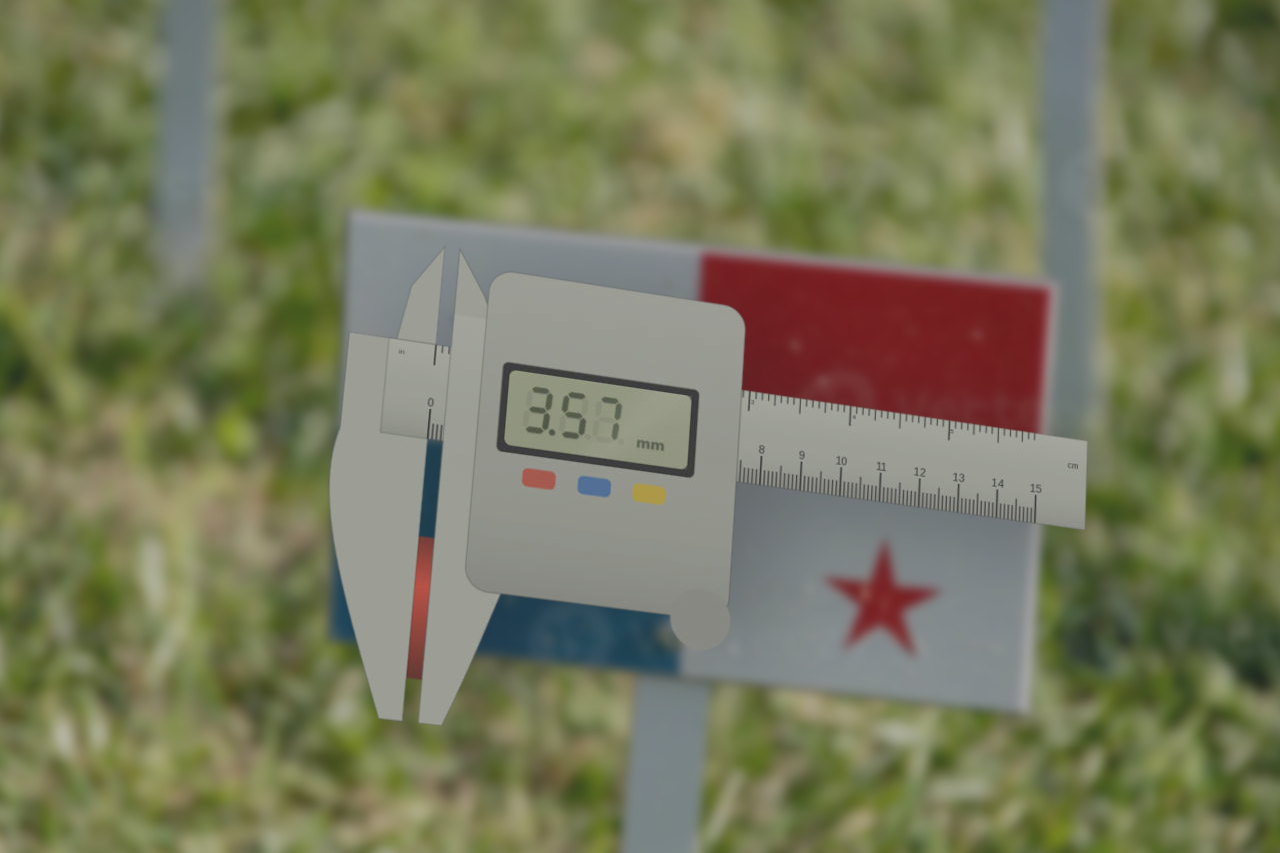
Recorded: 3.57,mm
